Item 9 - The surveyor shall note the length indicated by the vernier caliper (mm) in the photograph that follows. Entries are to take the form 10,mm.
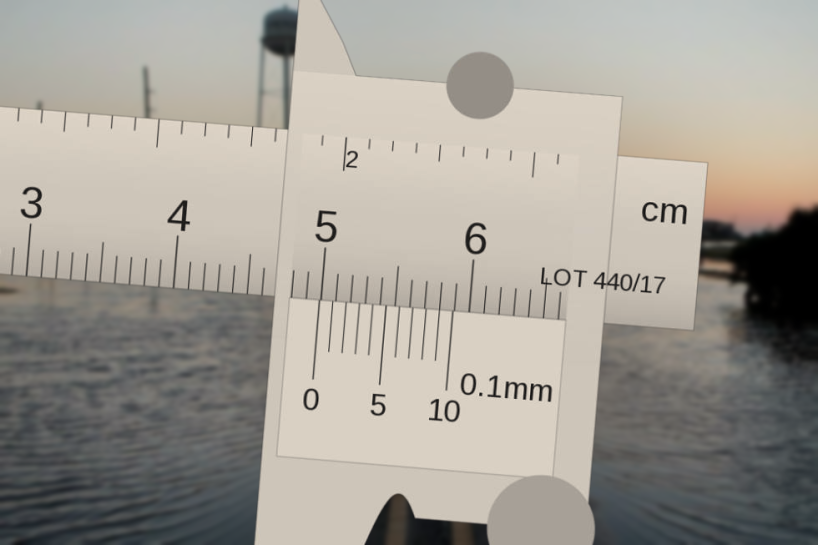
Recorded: 49.9,mm
